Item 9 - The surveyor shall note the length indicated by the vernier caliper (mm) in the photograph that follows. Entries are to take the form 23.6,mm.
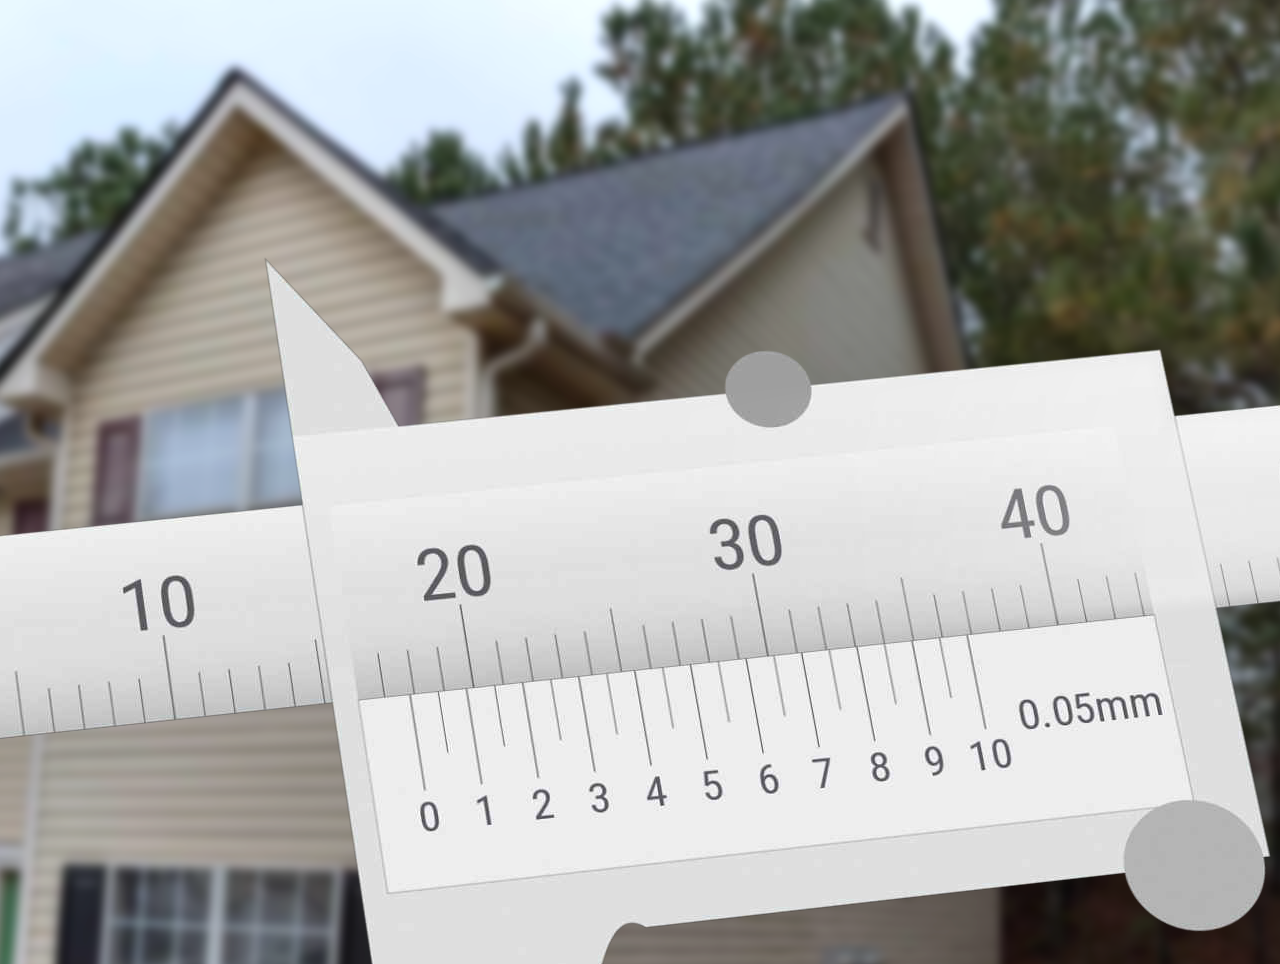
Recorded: 17.85,mm
